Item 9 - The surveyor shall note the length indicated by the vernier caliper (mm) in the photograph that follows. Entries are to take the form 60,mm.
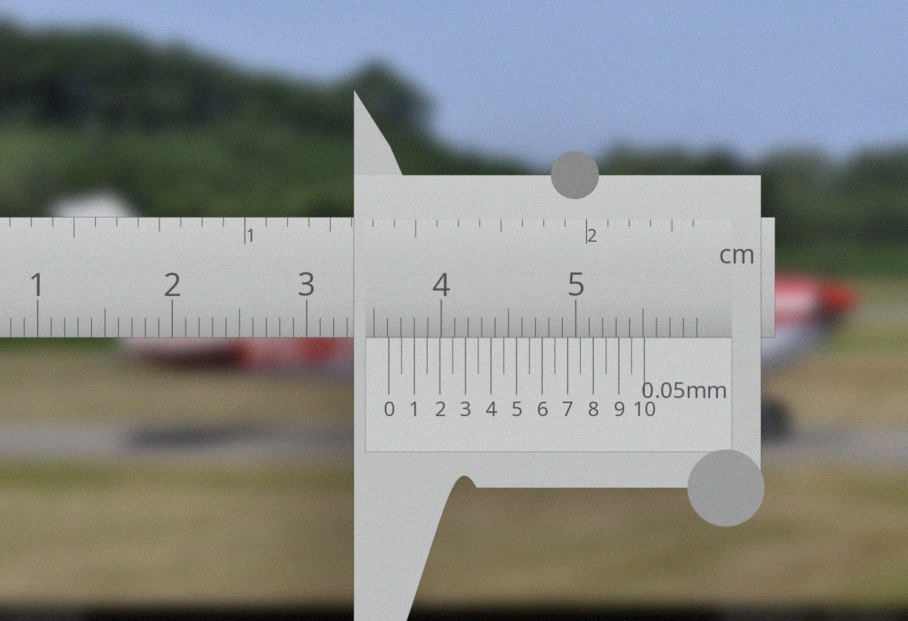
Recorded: 36.1,mm
